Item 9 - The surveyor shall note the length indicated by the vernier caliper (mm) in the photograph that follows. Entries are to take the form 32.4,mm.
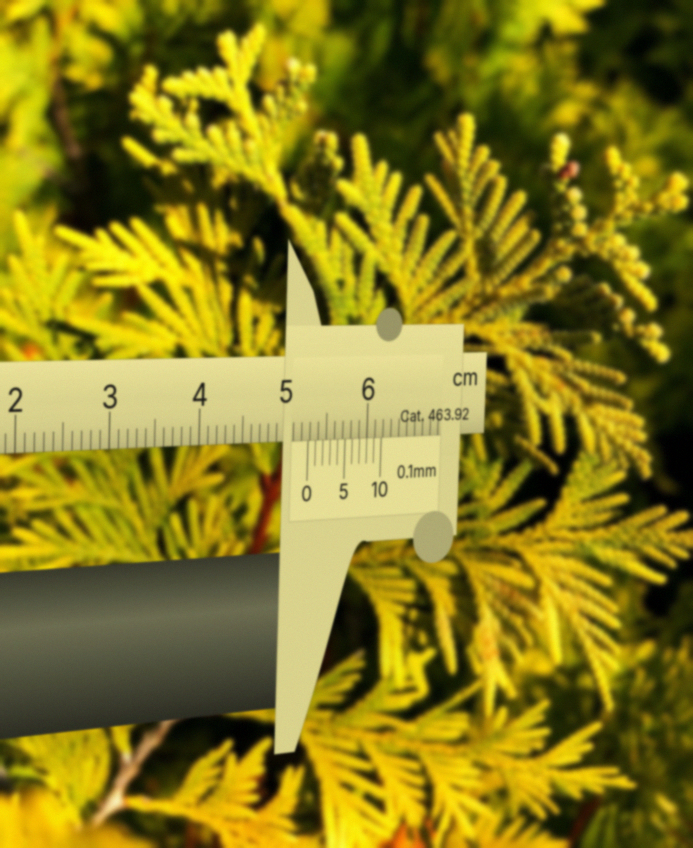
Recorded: 52.8,mm
